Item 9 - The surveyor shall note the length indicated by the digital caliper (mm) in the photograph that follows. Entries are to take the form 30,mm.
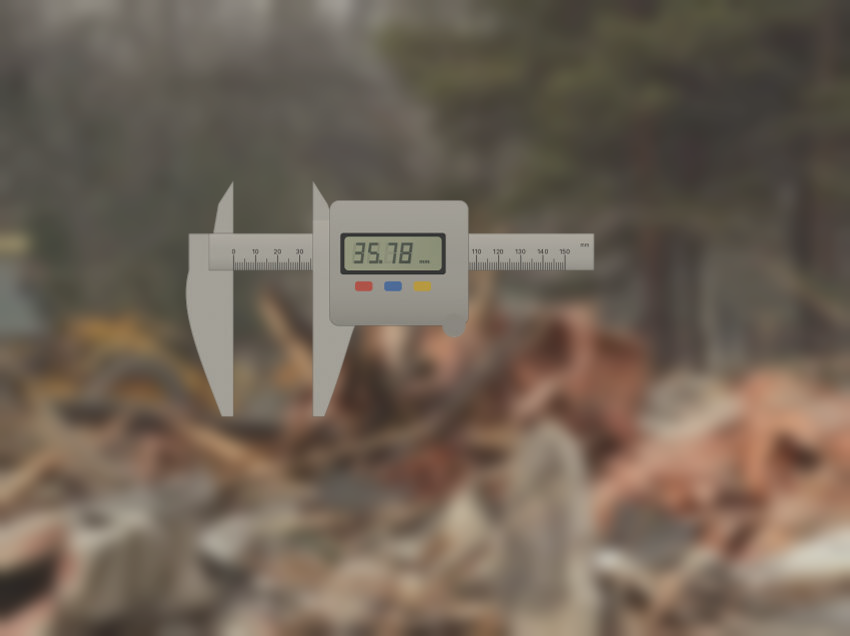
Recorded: 35.78,mm
